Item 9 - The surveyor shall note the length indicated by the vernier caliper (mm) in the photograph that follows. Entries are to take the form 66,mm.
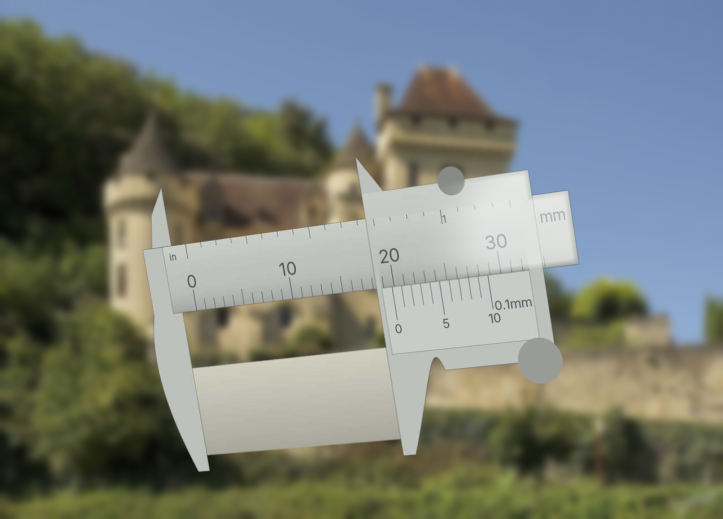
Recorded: 19.8,mm
